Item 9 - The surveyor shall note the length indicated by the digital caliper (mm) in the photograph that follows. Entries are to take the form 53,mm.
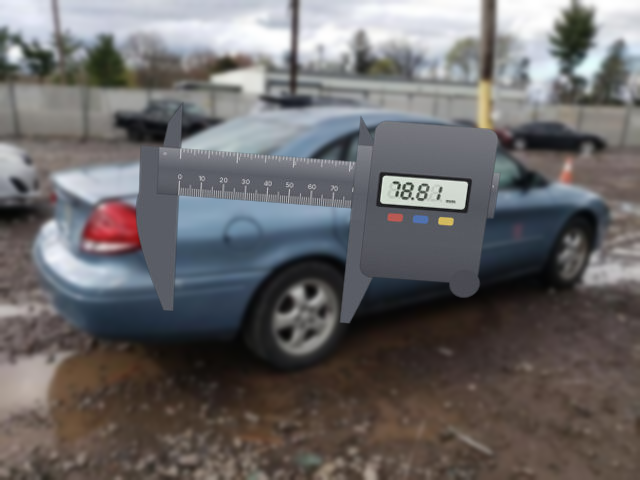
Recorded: 78.81,mm
